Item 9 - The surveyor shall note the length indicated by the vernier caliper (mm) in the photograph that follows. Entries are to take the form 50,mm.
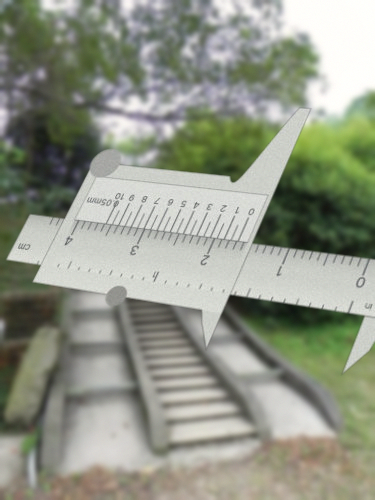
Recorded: 16.8,mm
